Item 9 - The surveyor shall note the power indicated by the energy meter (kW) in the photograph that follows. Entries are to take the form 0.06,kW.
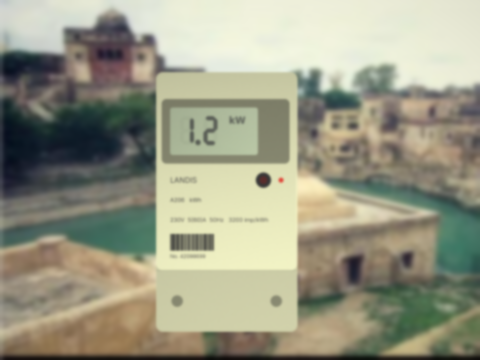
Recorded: 1.2,kW
